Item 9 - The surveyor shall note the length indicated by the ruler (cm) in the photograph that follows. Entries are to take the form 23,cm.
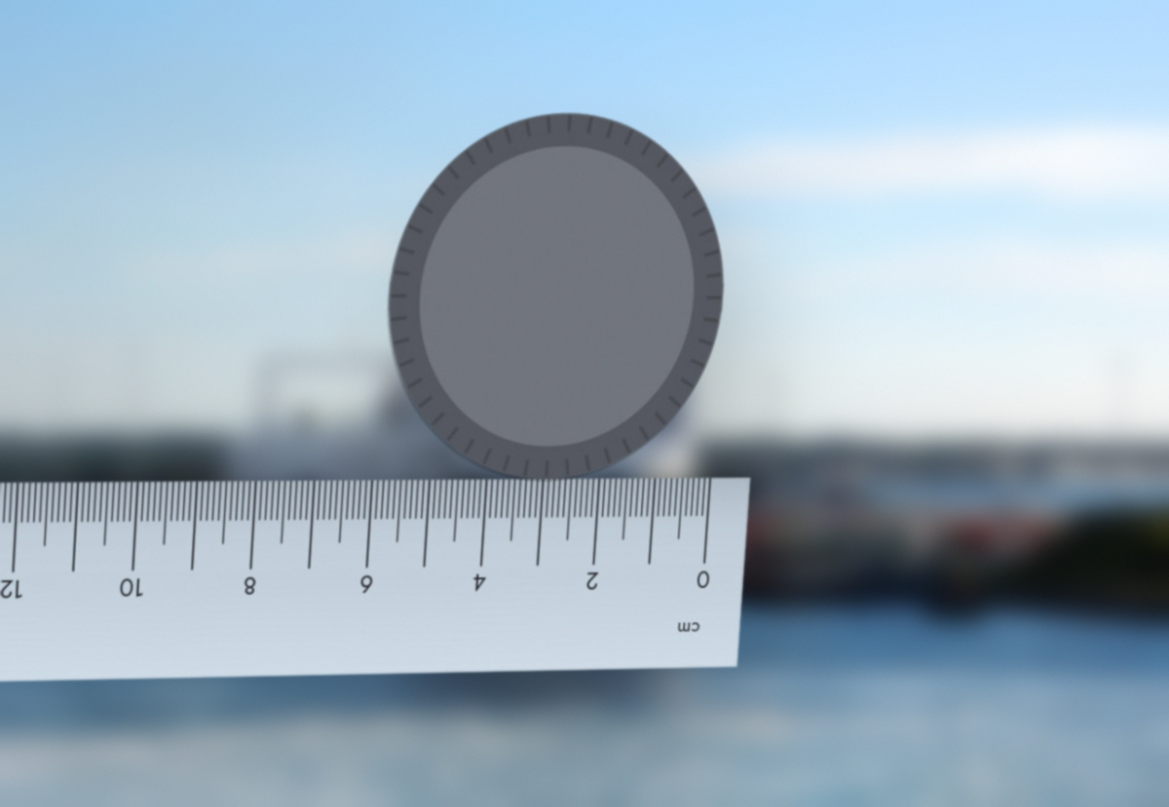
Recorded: 5.9,cm
